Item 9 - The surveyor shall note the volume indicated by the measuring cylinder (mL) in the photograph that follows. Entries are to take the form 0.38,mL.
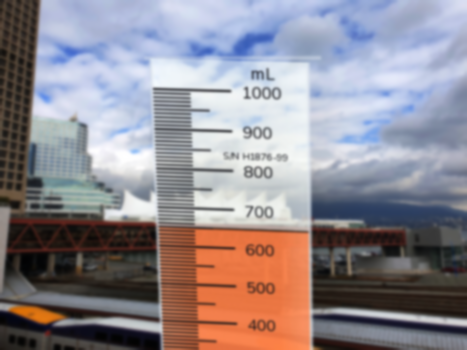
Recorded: 650,mL
